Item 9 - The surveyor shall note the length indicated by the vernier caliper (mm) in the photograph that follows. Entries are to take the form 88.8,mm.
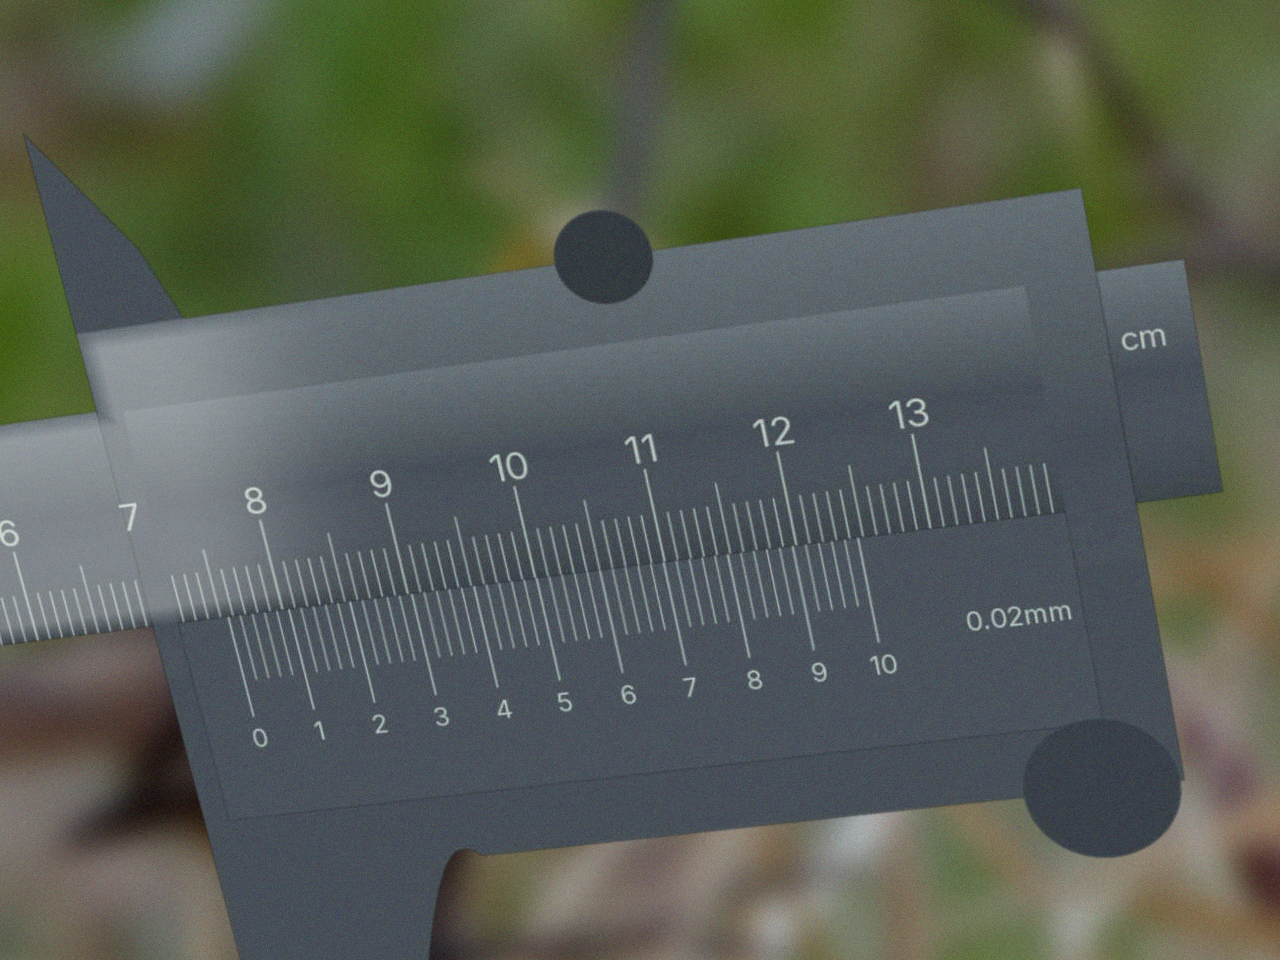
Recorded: 75.6,mm
